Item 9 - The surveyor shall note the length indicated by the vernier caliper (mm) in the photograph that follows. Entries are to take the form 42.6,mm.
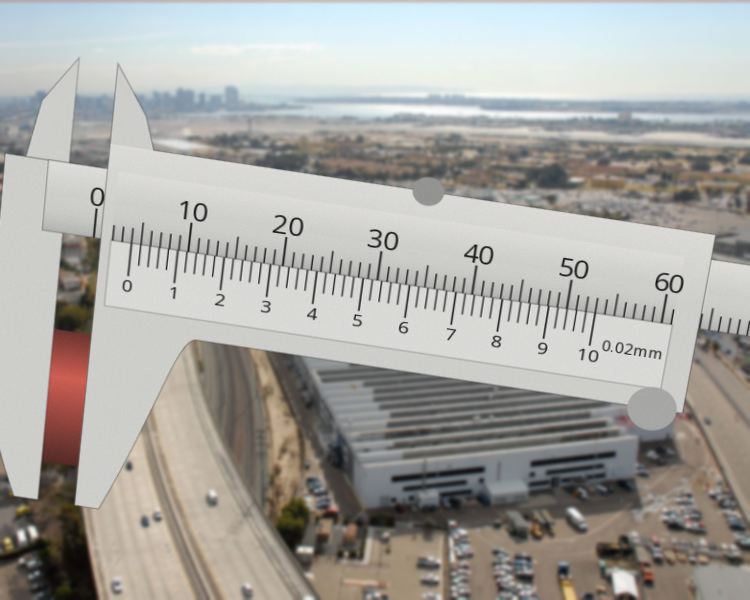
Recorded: 4.0,mm
